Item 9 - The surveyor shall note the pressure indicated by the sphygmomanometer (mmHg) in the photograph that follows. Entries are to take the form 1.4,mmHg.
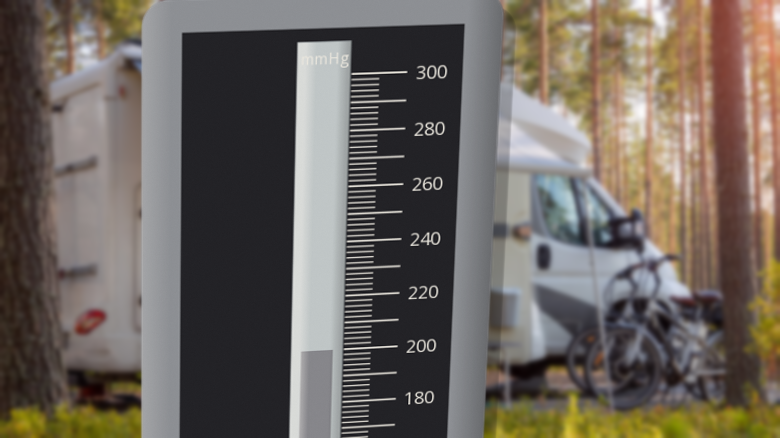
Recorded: 200,mmHg
